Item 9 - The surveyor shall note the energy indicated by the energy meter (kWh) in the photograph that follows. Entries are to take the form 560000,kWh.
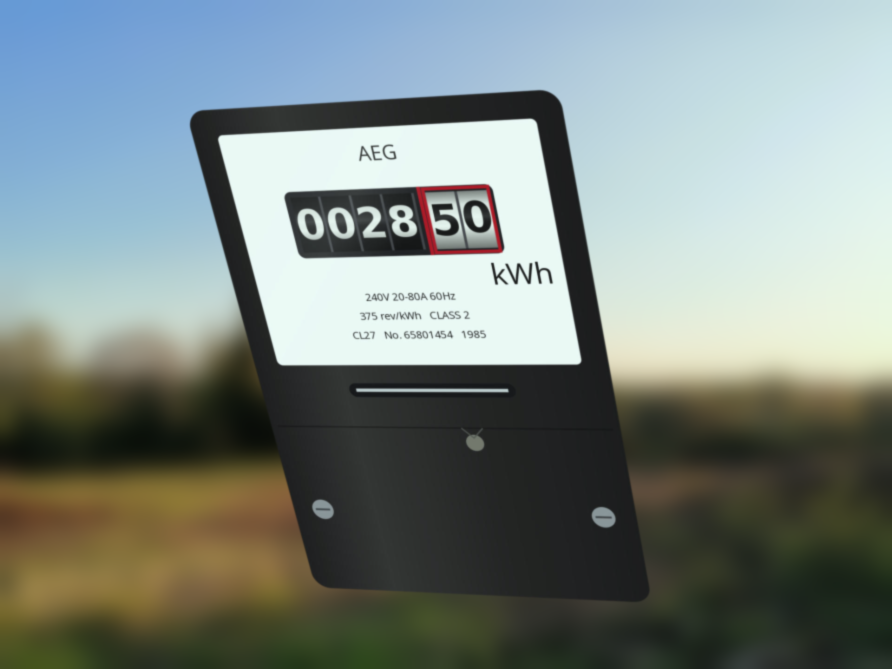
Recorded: 28.50,kWh
